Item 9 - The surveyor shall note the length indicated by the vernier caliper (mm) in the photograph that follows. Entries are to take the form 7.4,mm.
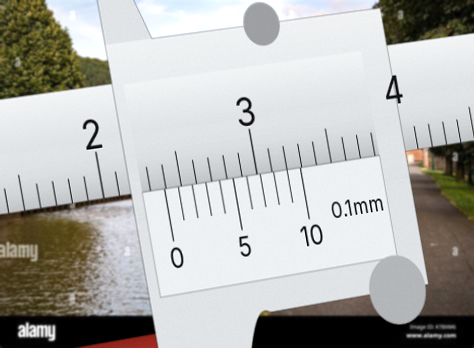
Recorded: 23.9,mm
